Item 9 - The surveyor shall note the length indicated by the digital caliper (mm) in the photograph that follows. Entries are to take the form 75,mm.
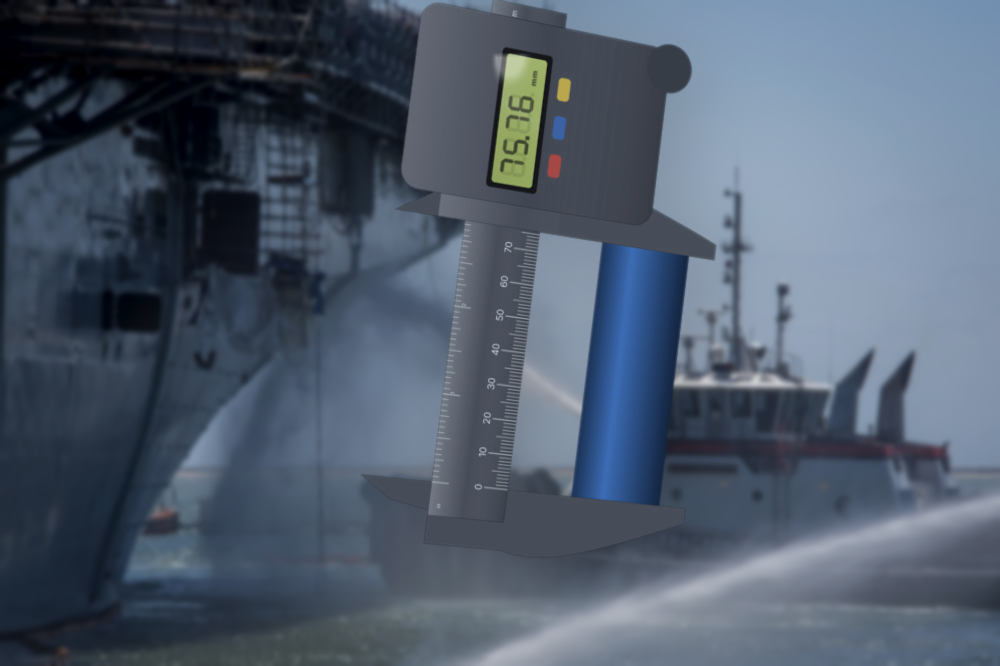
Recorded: 75.76,mm
